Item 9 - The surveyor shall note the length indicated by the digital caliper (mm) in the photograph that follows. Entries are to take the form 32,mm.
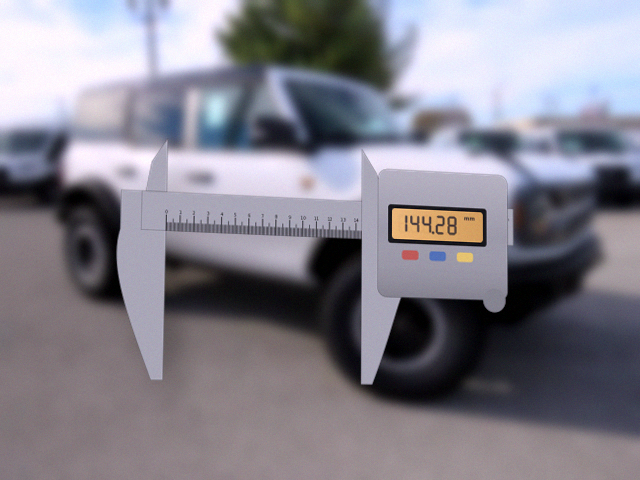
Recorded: 144.28,mm
